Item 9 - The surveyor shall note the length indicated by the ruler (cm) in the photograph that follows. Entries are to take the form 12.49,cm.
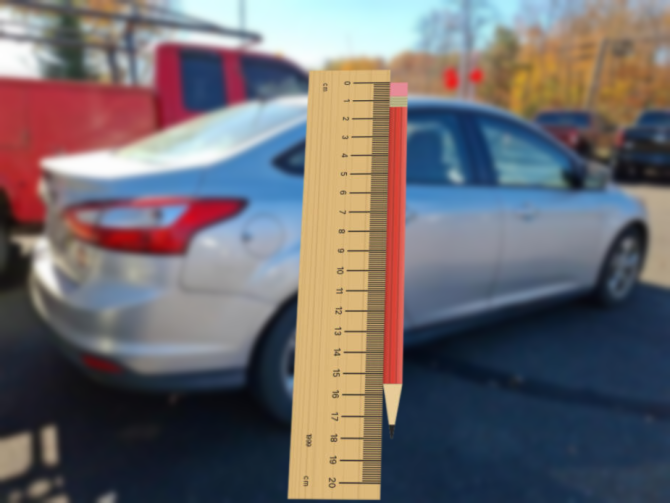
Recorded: 18,cm
